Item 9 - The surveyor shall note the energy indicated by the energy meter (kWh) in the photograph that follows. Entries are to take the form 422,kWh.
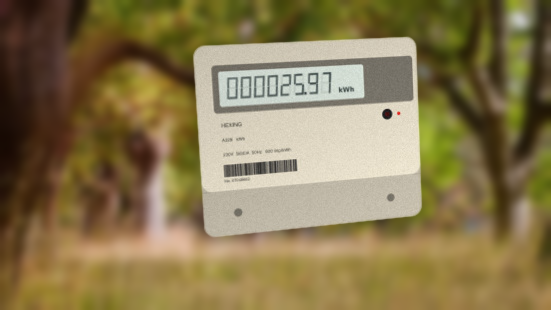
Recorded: 25.97,kWh
